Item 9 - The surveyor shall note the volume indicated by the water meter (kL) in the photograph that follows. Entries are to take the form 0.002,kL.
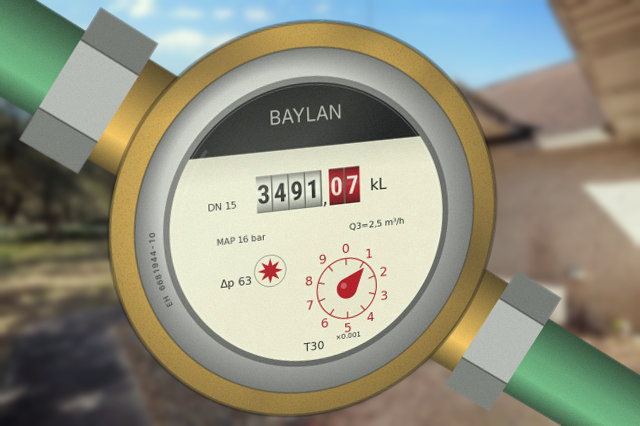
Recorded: 3491.071,kL
